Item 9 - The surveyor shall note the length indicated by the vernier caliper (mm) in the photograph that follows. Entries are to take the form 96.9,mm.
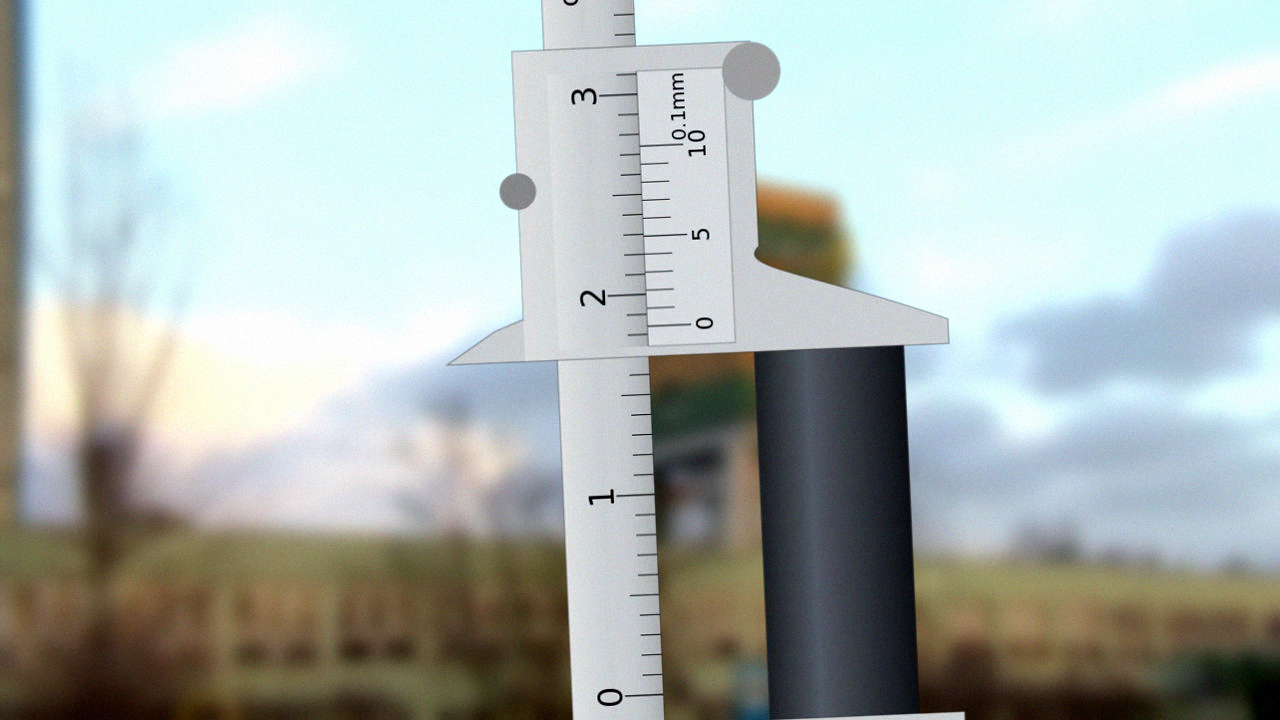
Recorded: 18.4,mm
